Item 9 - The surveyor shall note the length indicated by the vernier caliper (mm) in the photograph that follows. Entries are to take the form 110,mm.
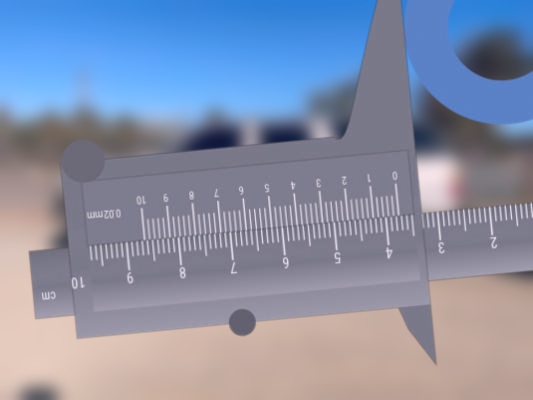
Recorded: 37.5,mm
